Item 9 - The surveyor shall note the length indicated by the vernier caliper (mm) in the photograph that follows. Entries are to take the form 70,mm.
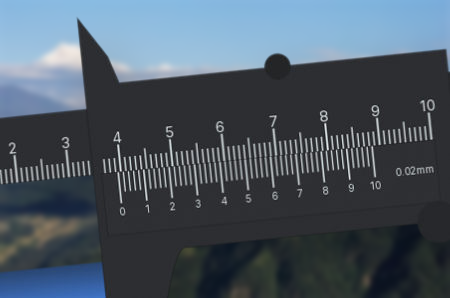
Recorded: 39.5,mm
